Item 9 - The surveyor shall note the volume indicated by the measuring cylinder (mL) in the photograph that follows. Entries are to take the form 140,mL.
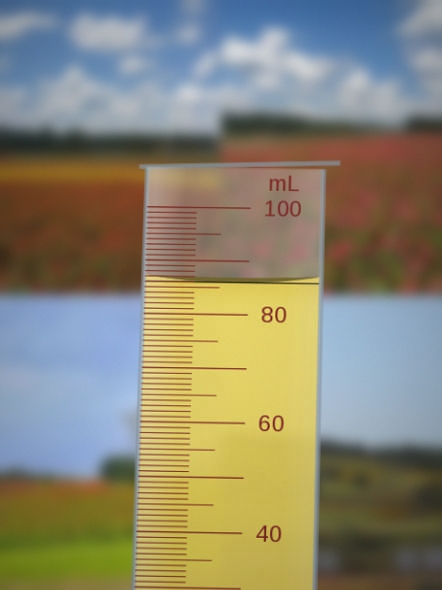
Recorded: 86,mL
